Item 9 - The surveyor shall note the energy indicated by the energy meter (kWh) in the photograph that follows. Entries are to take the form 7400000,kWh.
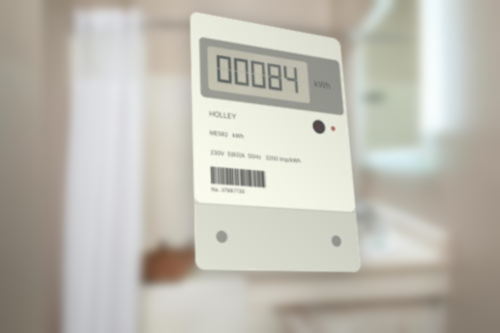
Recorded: 84,kWh
